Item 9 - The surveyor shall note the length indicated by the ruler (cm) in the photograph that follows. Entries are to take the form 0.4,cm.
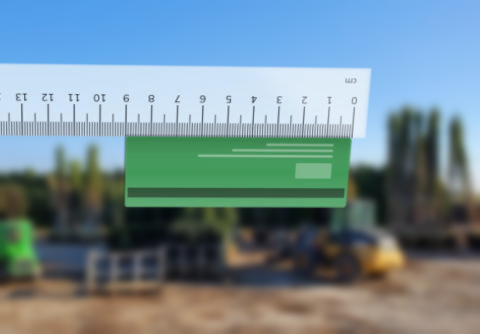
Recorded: 9,cm
